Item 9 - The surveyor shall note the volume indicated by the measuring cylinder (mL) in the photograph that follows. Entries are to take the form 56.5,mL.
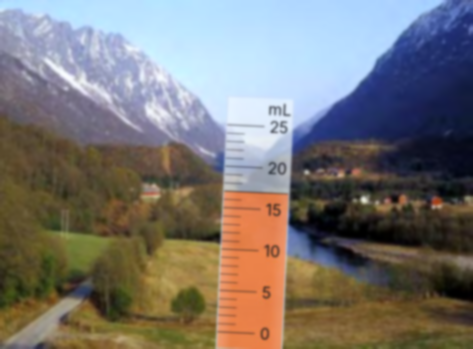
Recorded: 17,mL
